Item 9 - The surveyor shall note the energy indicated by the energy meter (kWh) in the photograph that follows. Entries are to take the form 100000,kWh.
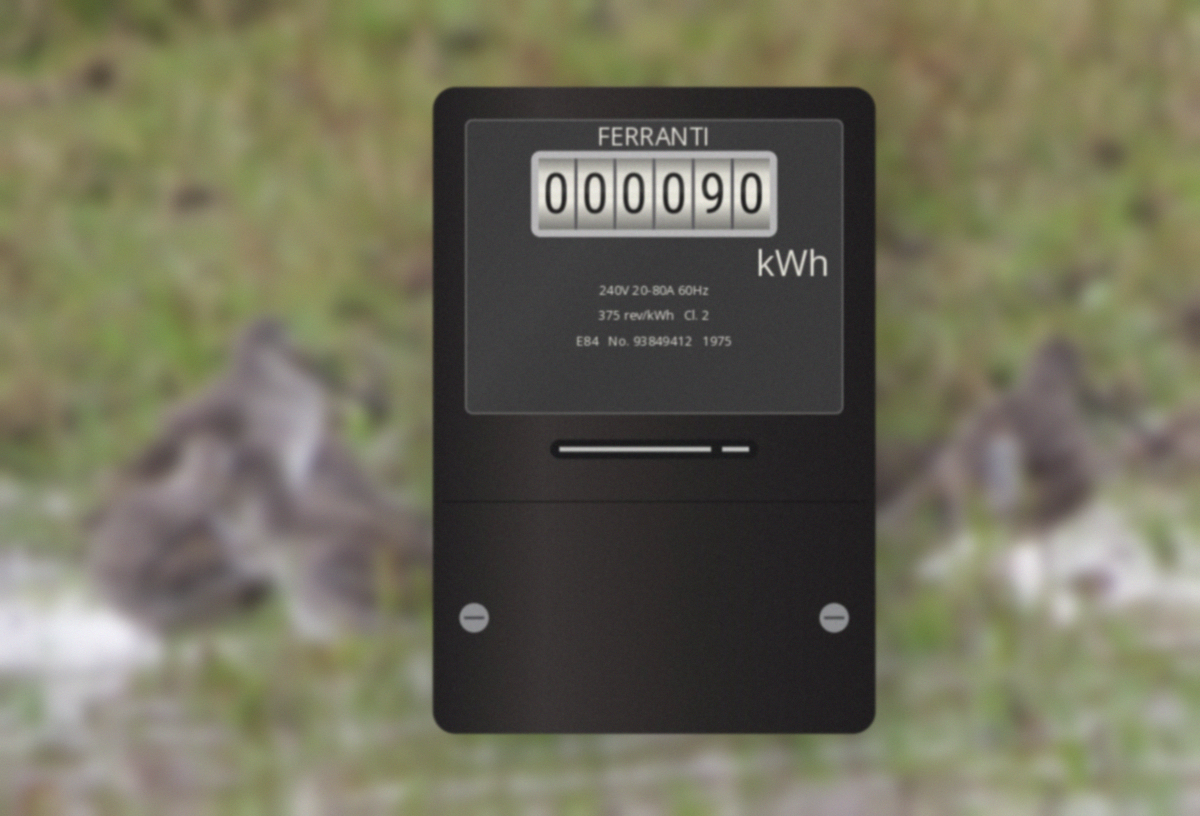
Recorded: 90,kWh
